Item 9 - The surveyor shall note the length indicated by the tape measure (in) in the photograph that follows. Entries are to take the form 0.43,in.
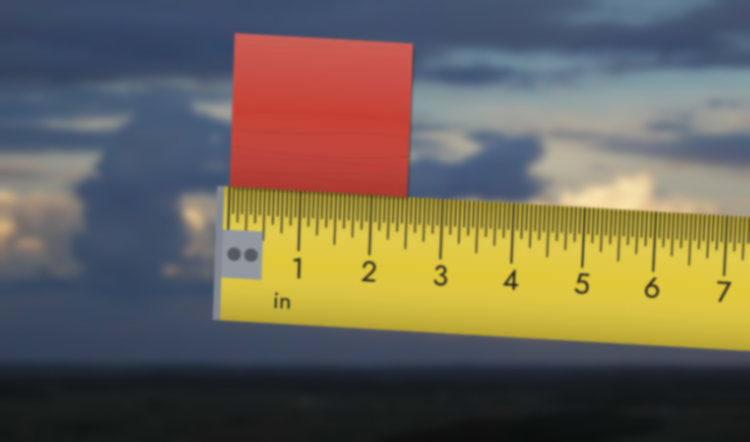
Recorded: 2.5,in
